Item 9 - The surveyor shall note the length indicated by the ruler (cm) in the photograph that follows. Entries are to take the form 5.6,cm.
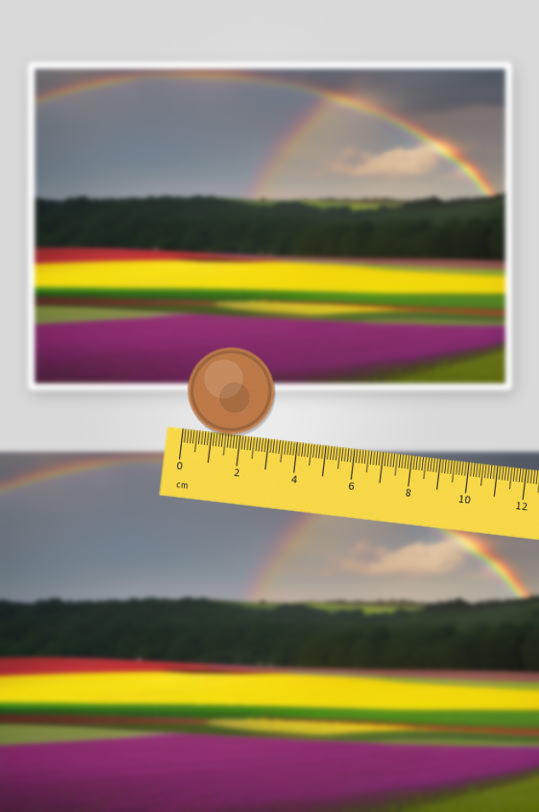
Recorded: 3,cm
